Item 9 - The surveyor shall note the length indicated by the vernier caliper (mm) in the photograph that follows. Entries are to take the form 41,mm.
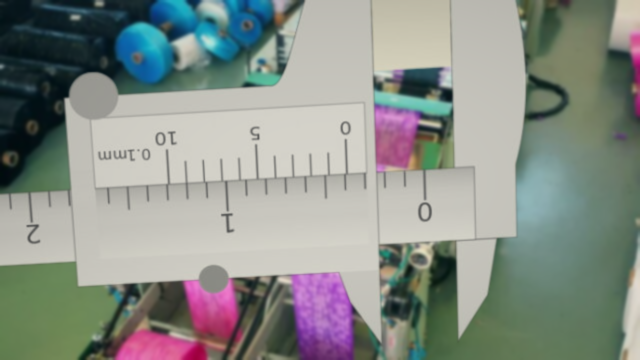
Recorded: 3.9,mm
